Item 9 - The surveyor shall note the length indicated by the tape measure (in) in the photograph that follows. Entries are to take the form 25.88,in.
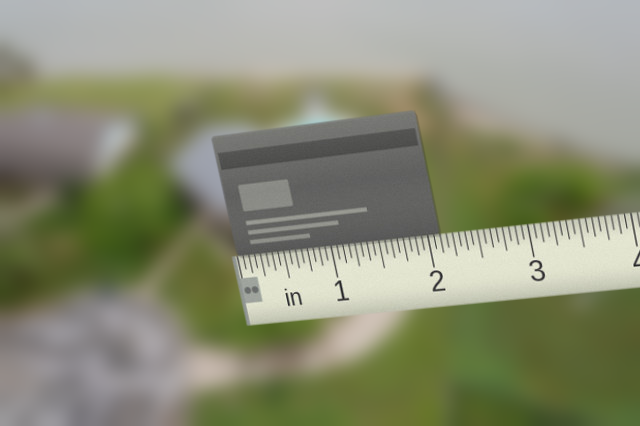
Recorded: 2.125,in
